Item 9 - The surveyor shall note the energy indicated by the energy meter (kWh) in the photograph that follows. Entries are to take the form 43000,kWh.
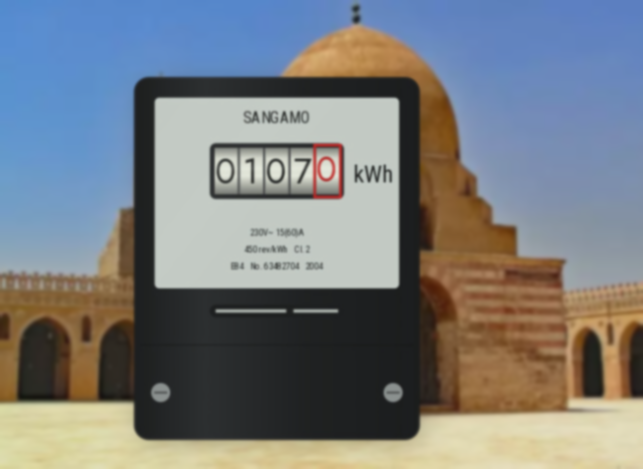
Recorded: 107.0,kWh
